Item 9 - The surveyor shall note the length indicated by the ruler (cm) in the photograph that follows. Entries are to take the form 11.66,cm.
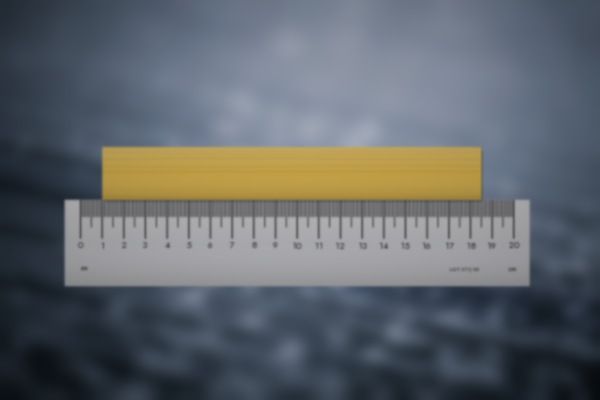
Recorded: 17.5,cm
